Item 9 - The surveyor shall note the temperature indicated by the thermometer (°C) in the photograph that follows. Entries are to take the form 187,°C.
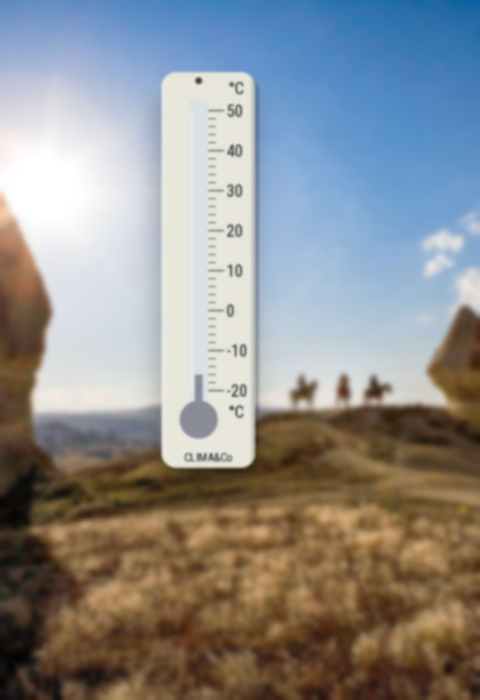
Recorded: -16,°C
